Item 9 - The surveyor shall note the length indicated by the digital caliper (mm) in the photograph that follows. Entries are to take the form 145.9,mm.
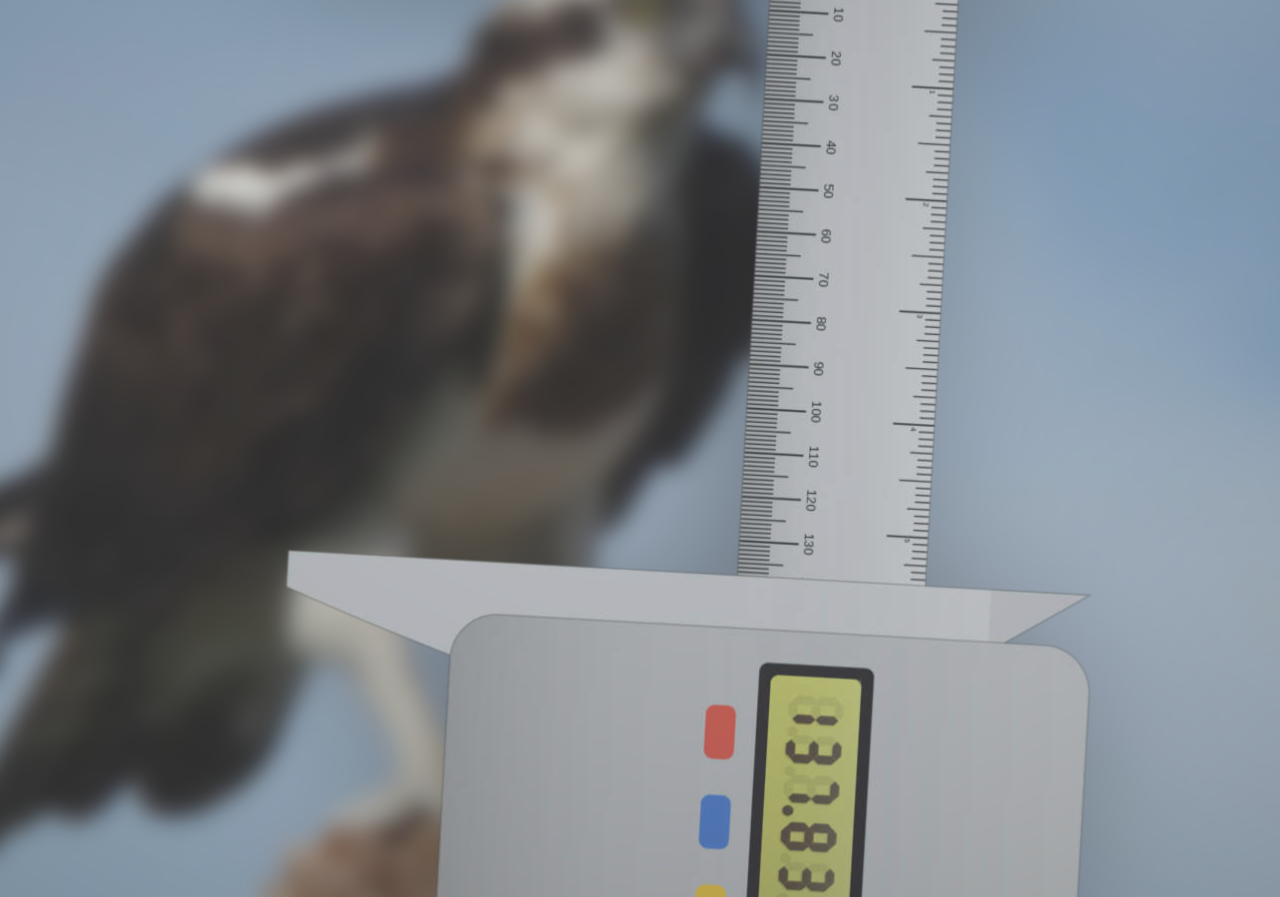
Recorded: 137.83,mm
